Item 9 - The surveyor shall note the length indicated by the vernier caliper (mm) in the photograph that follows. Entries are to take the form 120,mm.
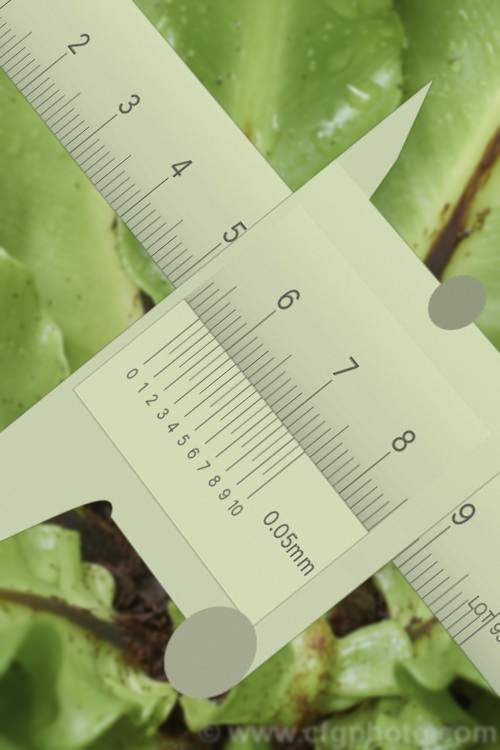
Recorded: 55.2,mm
